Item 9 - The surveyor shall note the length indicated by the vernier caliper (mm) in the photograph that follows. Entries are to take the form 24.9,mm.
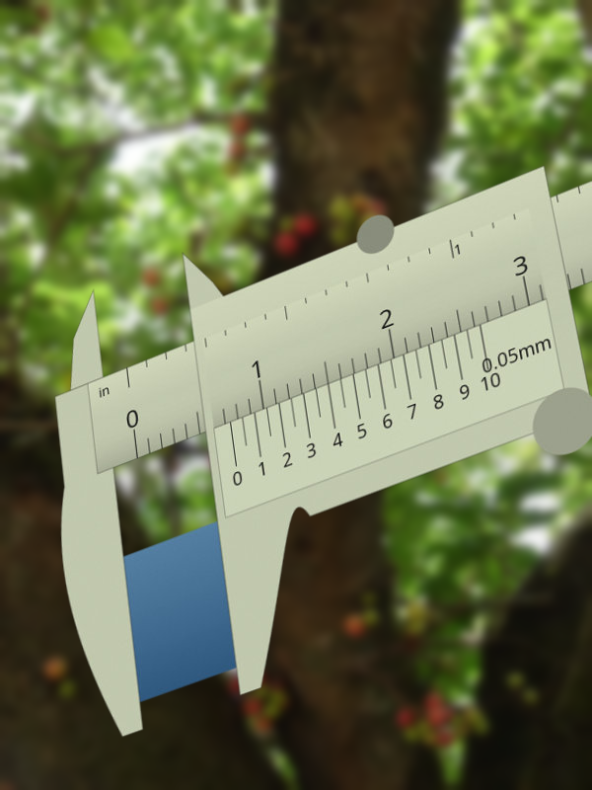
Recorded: 7.4,mm
